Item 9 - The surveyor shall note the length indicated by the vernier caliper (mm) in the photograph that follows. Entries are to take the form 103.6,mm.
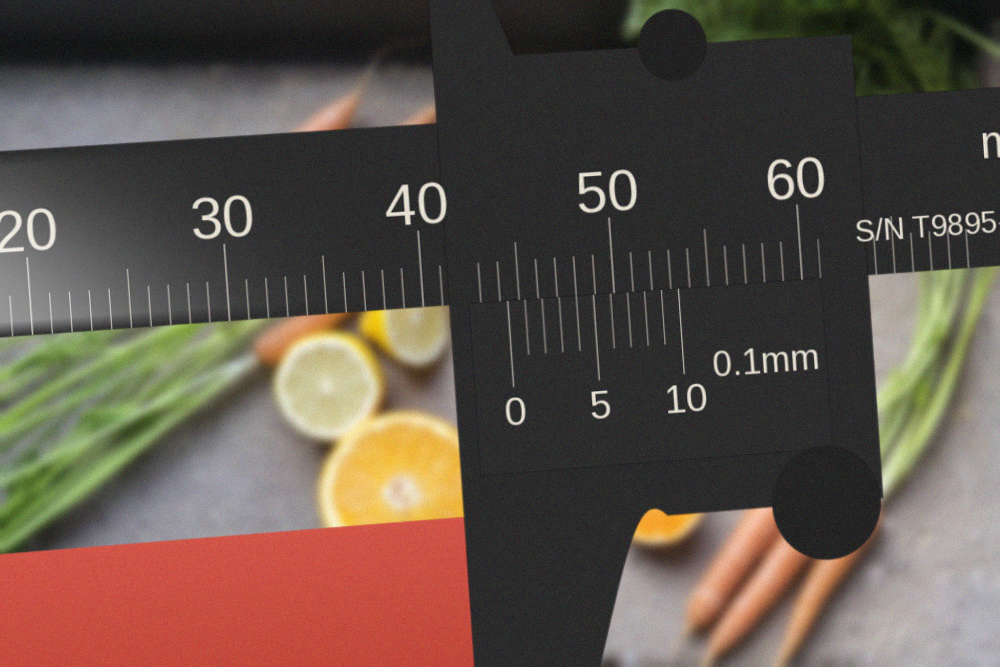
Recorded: 44.4,mm
